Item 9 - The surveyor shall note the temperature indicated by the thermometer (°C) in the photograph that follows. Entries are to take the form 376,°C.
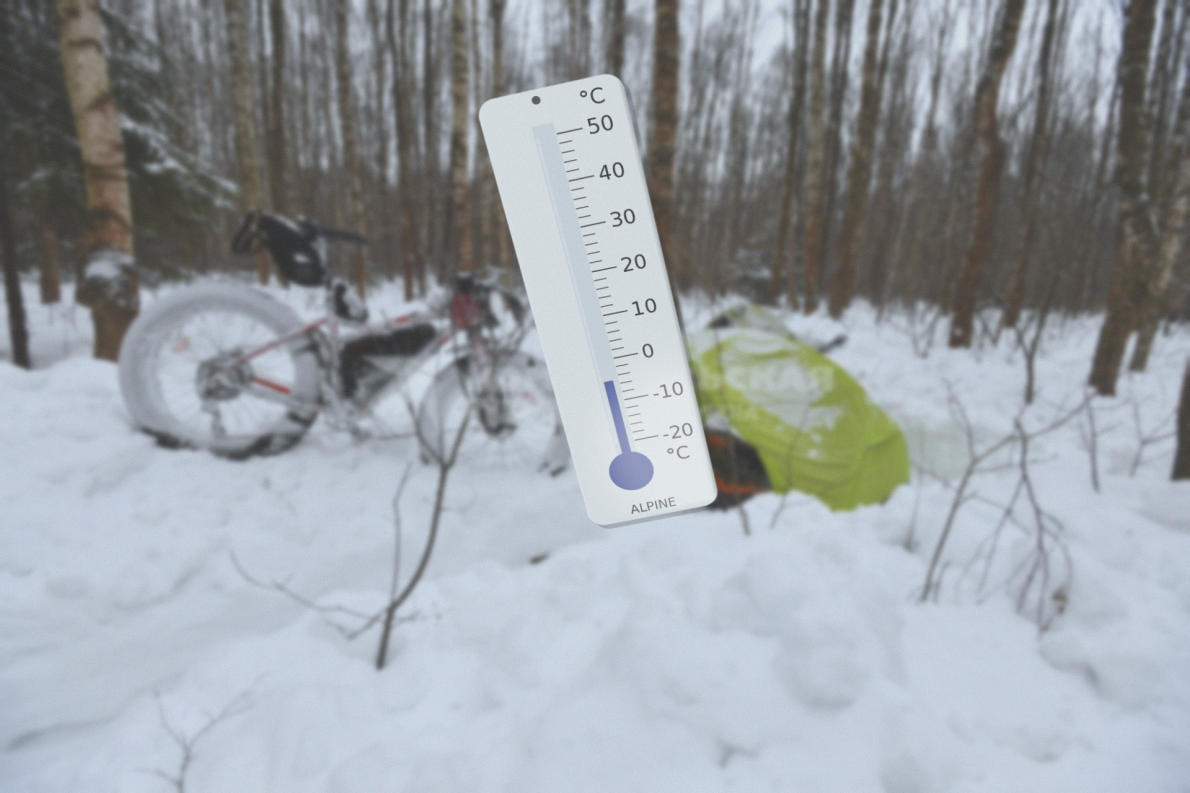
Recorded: -5,°C
